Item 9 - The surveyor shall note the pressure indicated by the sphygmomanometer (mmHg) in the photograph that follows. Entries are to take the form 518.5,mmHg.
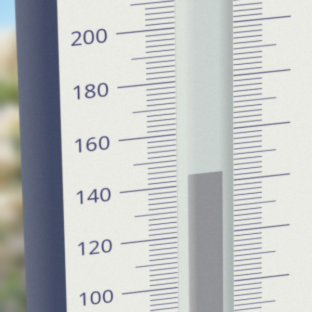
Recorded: 144,mmHg
